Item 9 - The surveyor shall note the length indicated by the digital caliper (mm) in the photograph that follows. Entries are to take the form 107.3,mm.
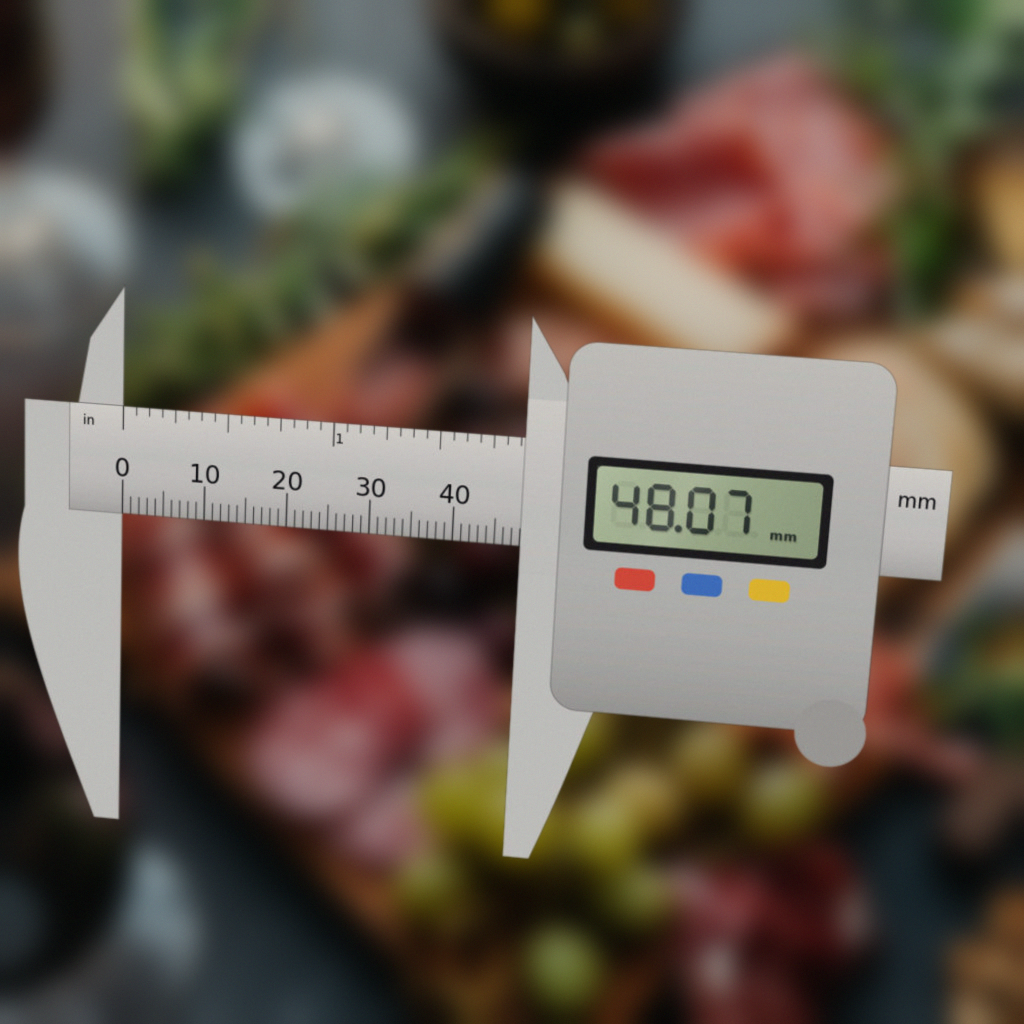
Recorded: 48.07,mm
